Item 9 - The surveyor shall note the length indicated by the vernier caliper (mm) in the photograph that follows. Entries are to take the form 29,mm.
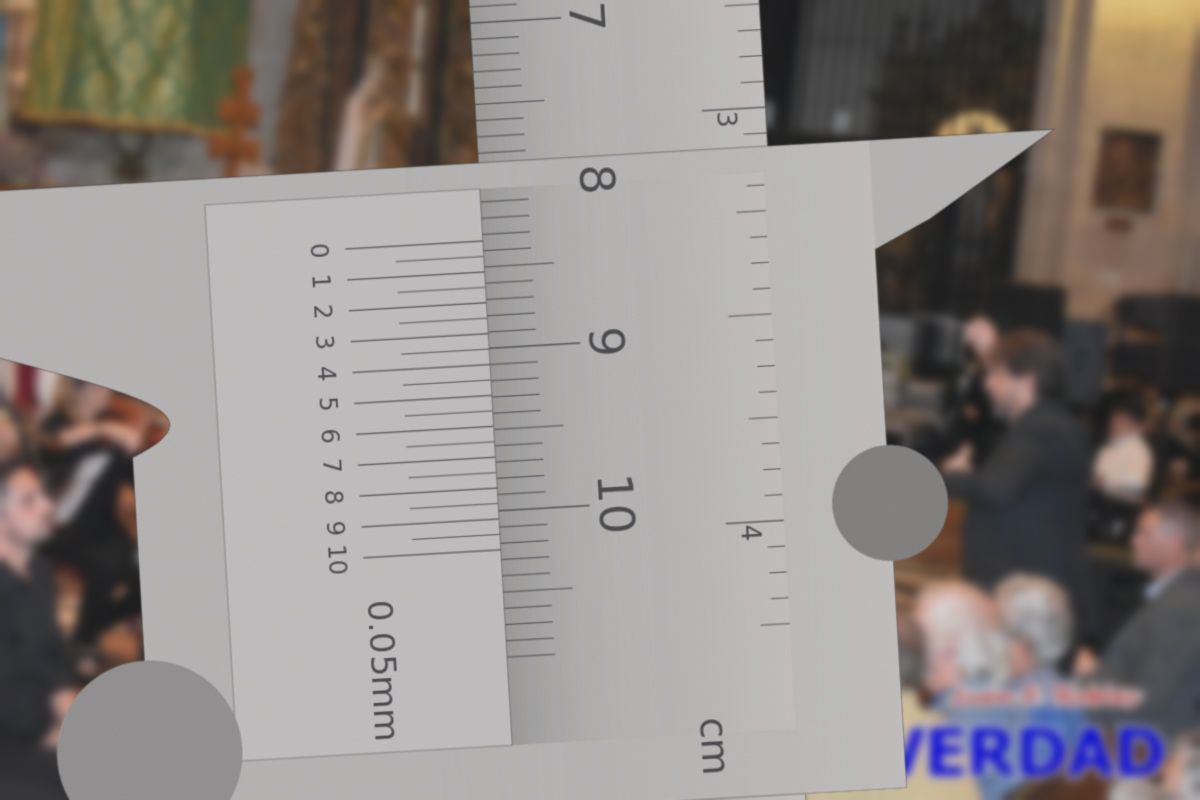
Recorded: 83.4,mm
